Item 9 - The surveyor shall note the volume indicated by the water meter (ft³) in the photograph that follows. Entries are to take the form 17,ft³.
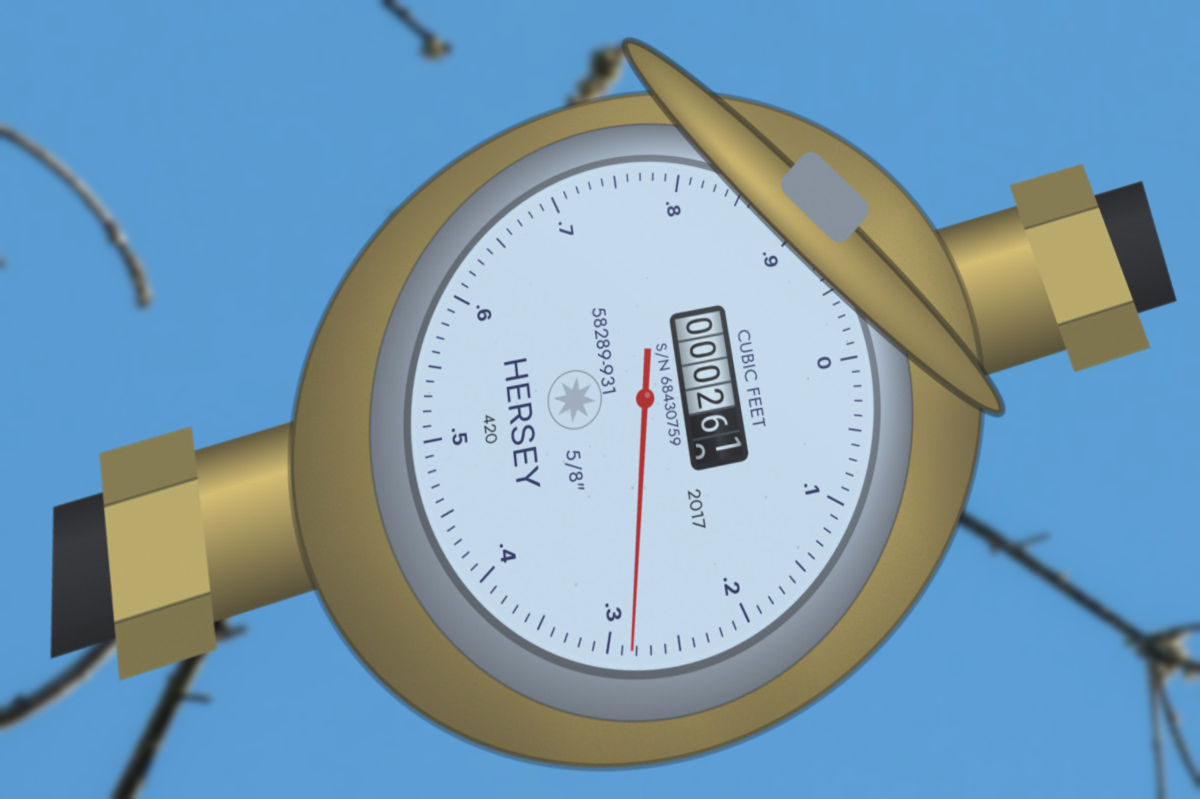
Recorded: 261.28,ft³
